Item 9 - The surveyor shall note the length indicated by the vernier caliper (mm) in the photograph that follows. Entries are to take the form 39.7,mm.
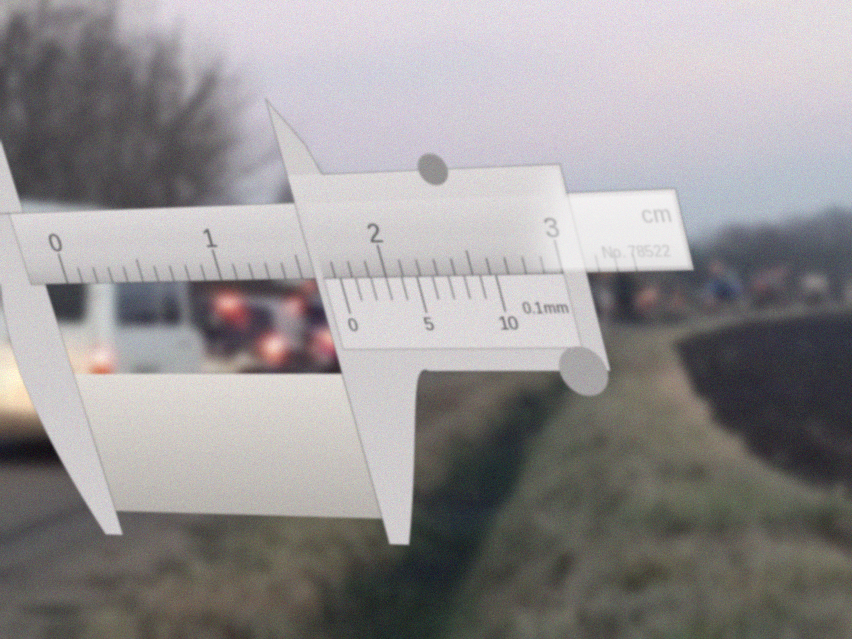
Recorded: 17.3,mm
